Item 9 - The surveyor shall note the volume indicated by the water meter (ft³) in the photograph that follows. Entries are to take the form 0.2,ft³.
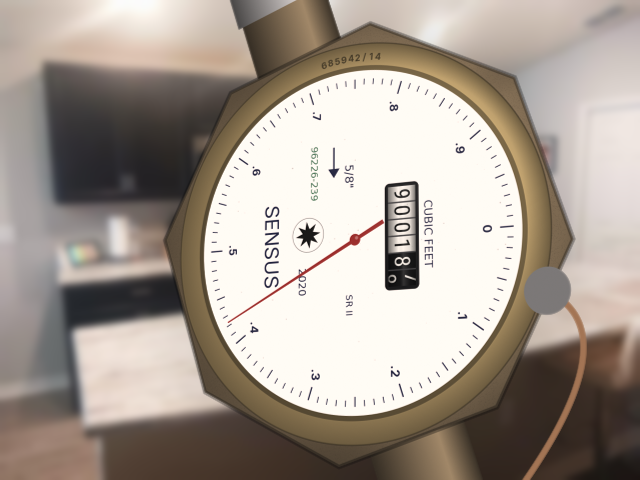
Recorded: 900187.42,ft³
